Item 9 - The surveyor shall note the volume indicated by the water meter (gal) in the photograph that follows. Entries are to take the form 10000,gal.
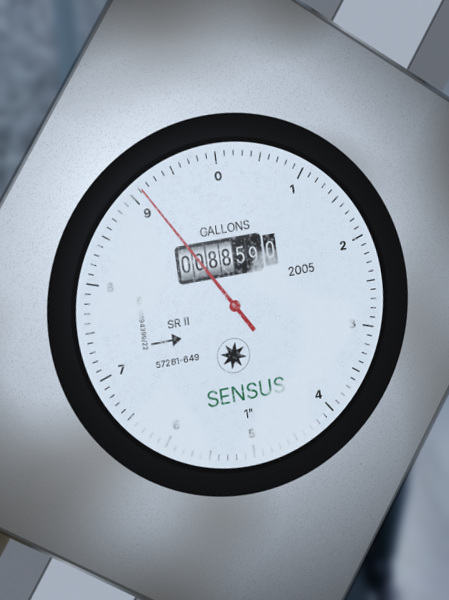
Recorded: 88589.1,gal
